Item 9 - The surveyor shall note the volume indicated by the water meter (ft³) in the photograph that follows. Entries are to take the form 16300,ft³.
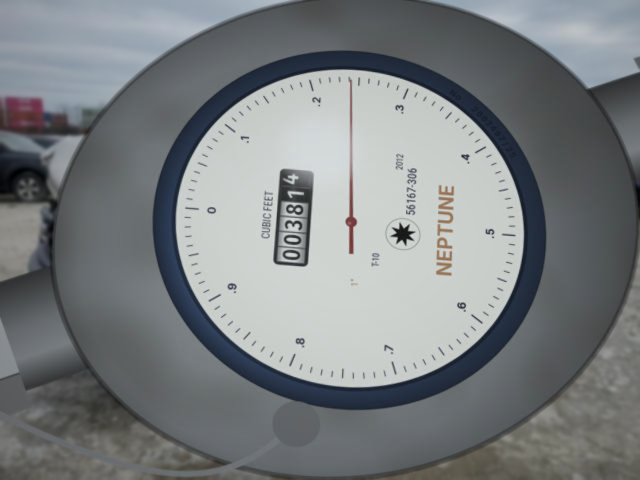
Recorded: 3814.24,ft³
